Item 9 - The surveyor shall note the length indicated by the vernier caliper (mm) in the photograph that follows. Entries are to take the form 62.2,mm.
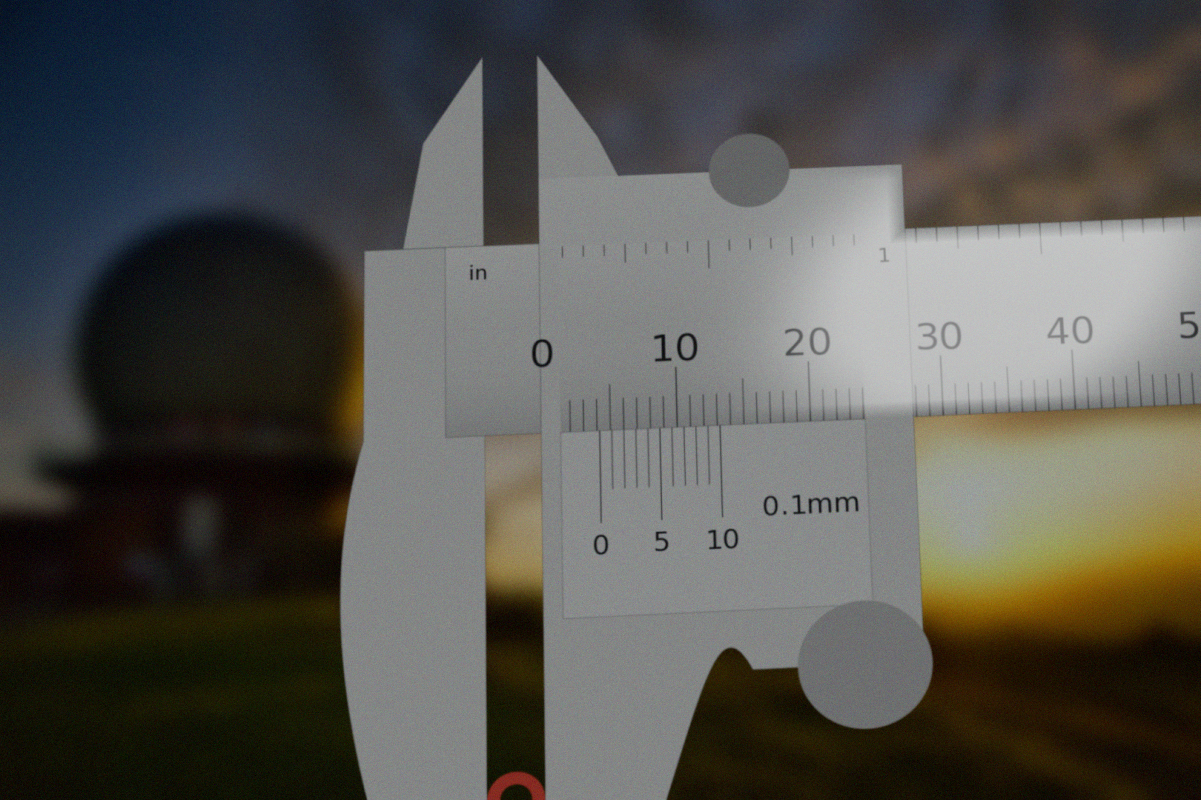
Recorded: 4.2,mm
